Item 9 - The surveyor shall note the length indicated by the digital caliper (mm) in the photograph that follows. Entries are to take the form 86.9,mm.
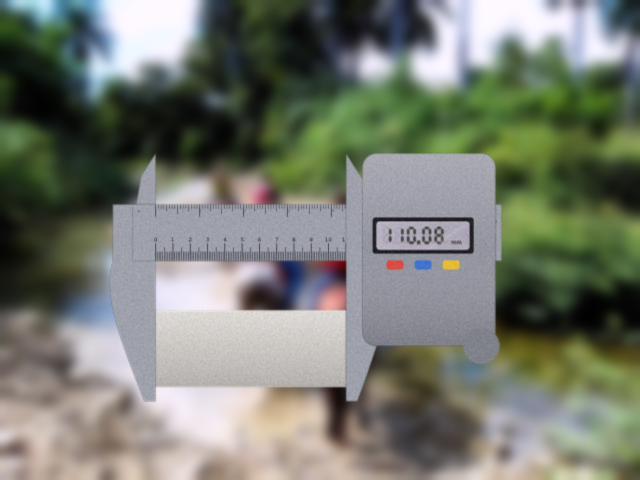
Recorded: 110.08,mm
